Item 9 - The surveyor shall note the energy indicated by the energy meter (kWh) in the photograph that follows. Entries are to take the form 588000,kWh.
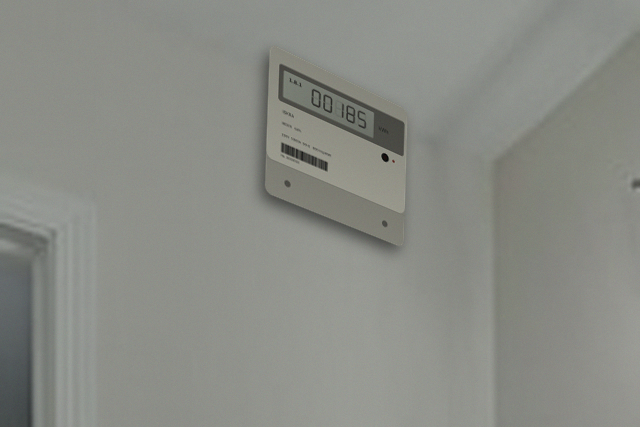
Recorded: 185,kWh
